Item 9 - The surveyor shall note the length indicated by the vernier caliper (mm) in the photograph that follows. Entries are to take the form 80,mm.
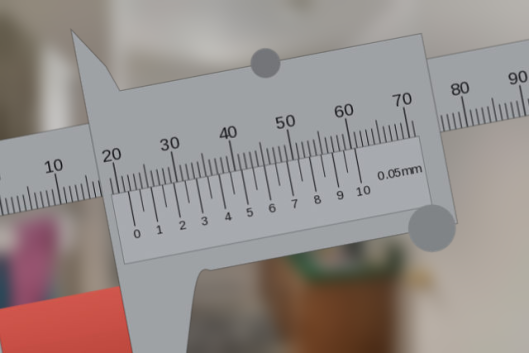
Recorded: 21.6,mm
